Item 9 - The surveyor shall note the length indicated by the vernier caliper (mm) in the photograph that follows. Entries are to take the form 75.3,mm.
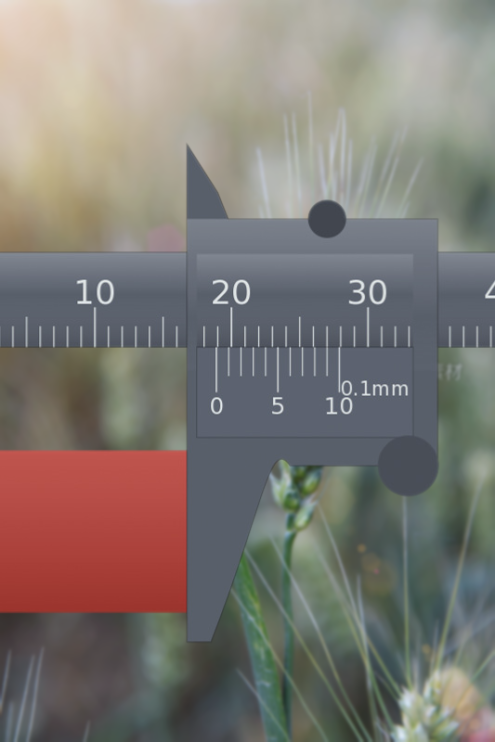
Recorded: 18.9,mm
